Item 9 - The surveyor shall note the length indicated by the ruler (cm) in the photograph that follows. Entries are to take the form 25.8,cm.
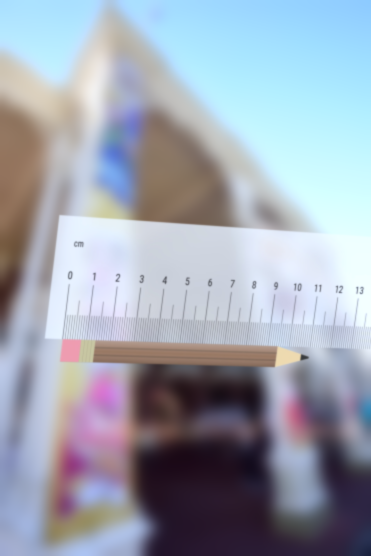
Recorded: 11,cm
